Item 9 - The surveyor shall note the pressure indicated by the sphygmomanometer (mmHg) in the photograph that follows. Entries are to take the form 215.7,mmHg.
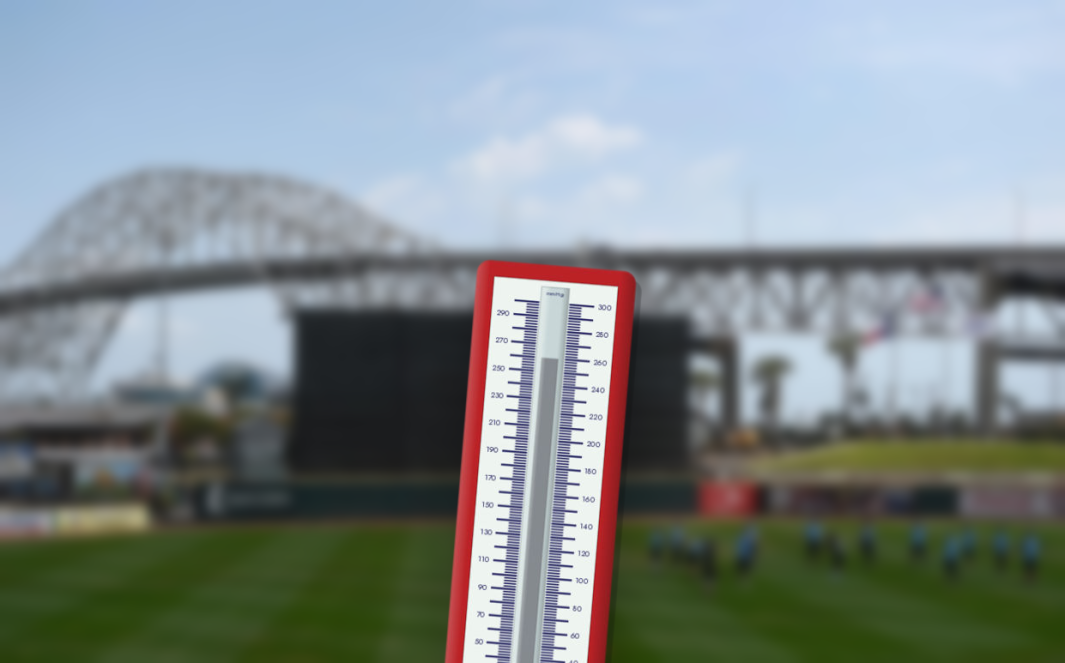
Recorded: 260,mmHg
